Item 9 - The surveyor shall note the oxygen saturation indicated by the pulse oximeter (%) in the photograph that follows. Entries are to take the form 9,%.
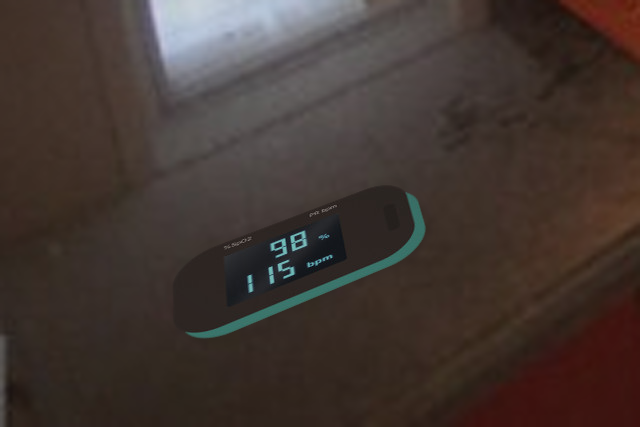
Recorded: 98,%
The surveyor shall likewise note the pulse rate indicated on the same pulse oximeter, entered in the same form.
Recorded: 115,bpm
